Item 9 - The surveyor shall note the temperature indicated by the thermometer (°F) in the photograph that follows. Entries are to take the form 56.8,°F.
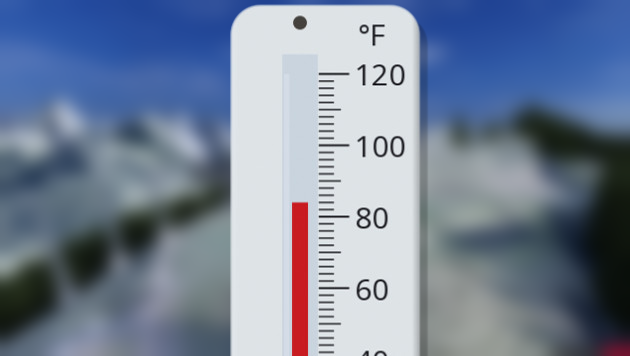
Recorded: 84,°F
